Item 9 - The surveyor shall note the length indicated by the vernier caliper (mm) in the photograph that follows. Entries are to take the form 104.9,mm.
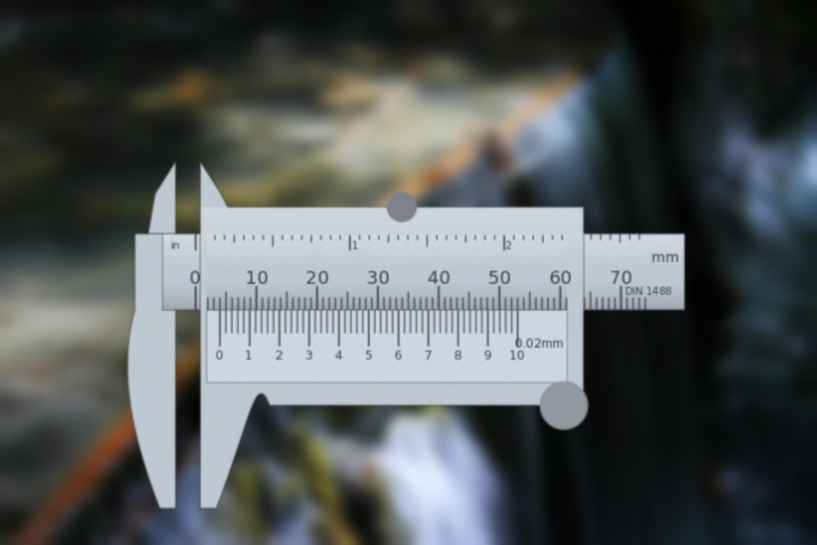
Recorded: 4.0,mm
